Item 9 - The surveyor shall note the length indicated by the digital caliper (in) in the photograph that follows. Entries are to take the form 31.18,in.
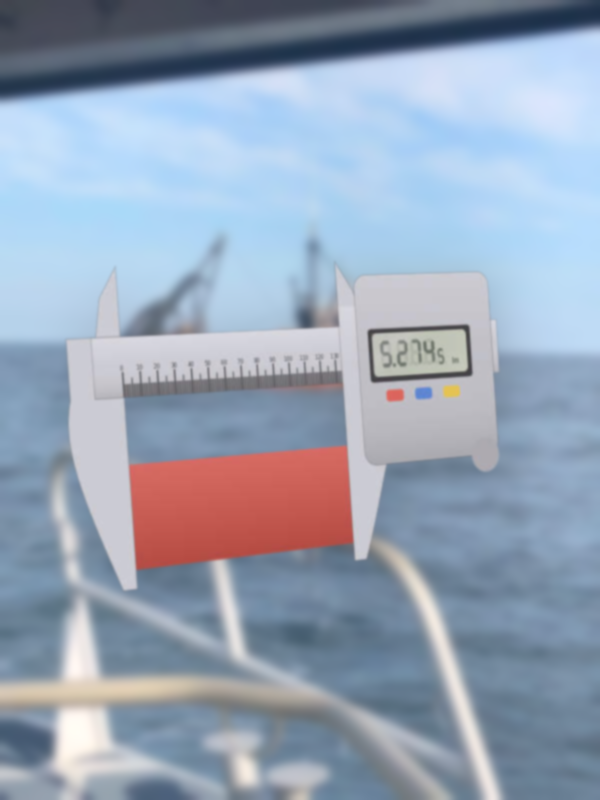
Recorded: 5.2745,in
